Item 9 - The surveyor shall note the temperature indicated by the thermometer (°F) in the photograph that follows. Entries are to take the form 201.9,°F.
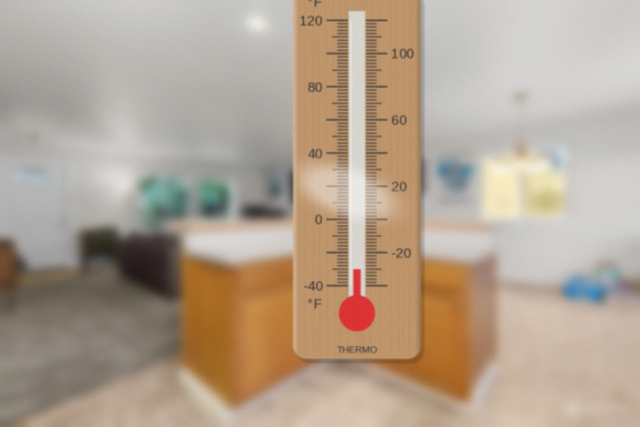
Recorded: -30,°F
